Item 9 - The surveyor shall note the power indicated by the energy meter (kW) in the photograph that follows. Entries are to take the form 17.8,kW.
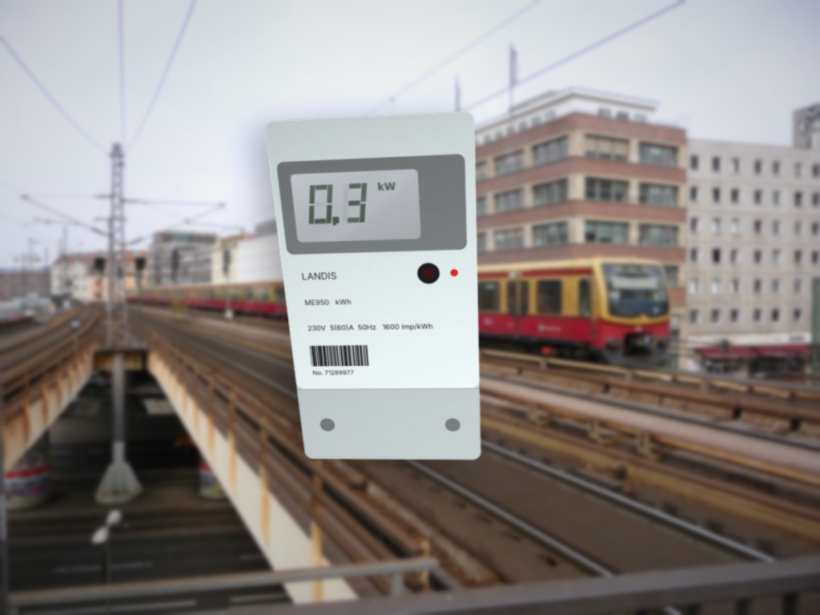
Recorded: 0.3,kW
